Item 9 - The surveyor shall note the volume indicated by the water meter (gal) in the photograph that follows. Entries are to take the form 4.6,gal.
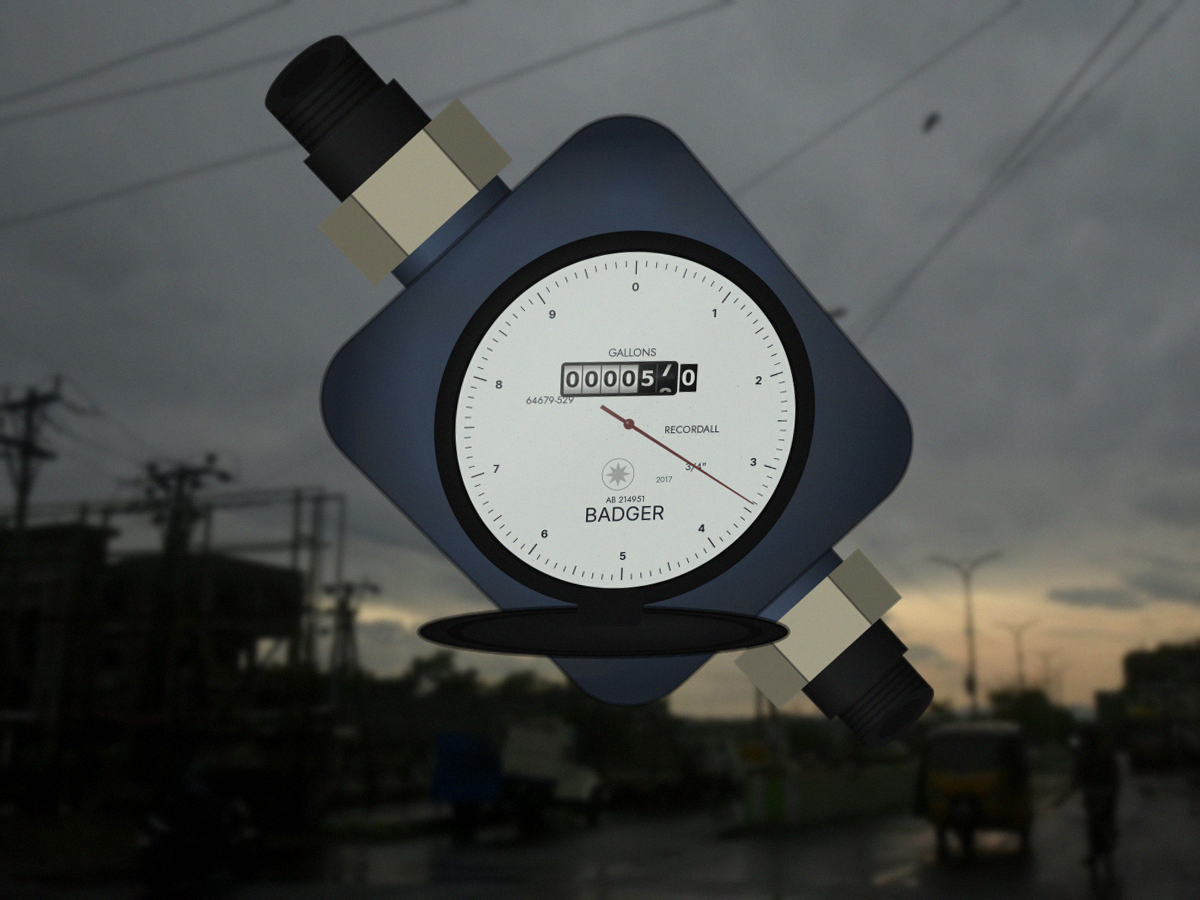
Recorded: 573.4,gal
